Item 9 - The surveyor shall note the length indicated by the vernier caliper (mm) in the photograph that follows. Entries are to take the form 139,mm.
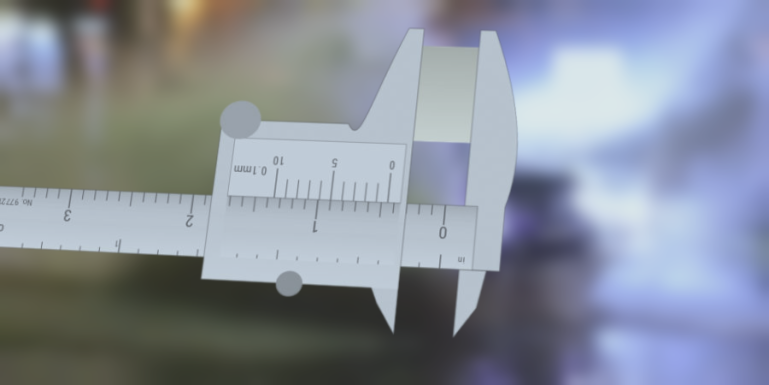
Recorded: 4.5,mm
